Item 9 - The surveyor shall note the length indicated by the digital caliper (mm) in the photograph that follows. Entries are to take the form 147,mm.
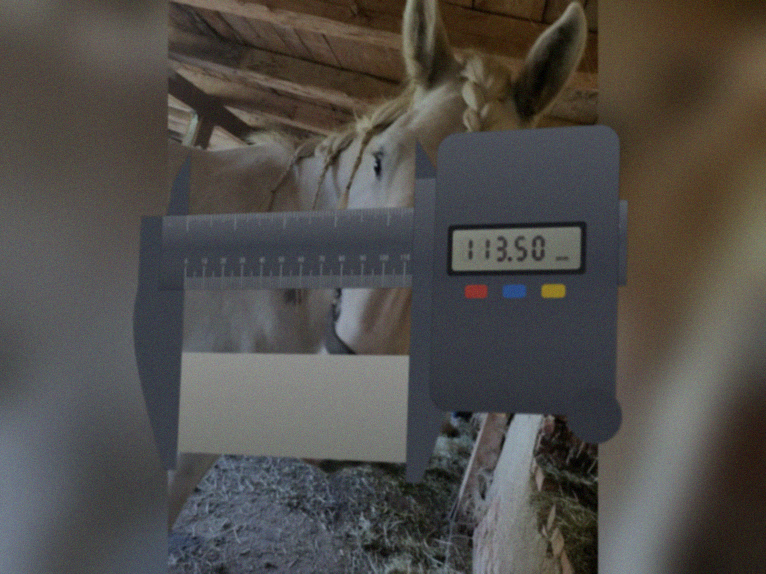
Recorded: 113.50,mm
